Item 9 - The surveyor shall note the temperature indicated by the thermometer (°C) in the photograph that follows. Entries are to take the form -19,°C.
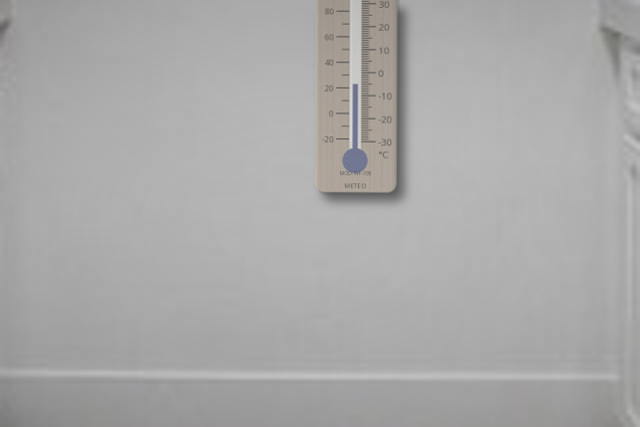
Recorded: -5,°C
